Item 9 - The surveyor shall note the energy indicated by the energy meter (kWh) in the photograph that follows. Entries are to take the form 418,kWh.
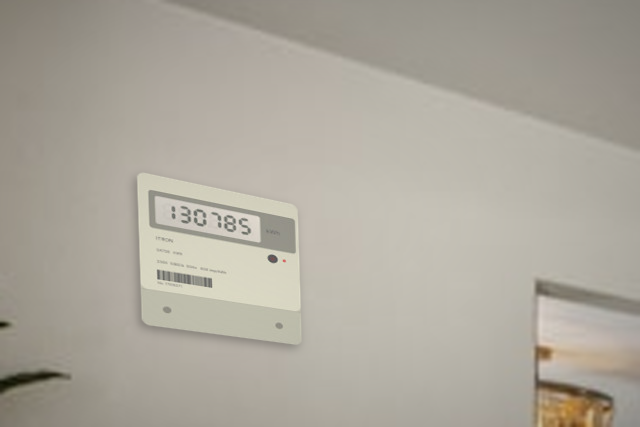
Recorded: 130785,kWh
